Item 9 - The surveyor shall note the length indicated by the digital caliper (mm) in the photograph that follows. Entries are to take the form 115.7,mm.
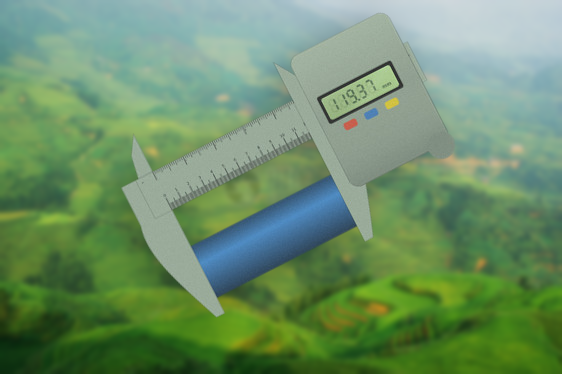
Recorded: 119.37,mm
